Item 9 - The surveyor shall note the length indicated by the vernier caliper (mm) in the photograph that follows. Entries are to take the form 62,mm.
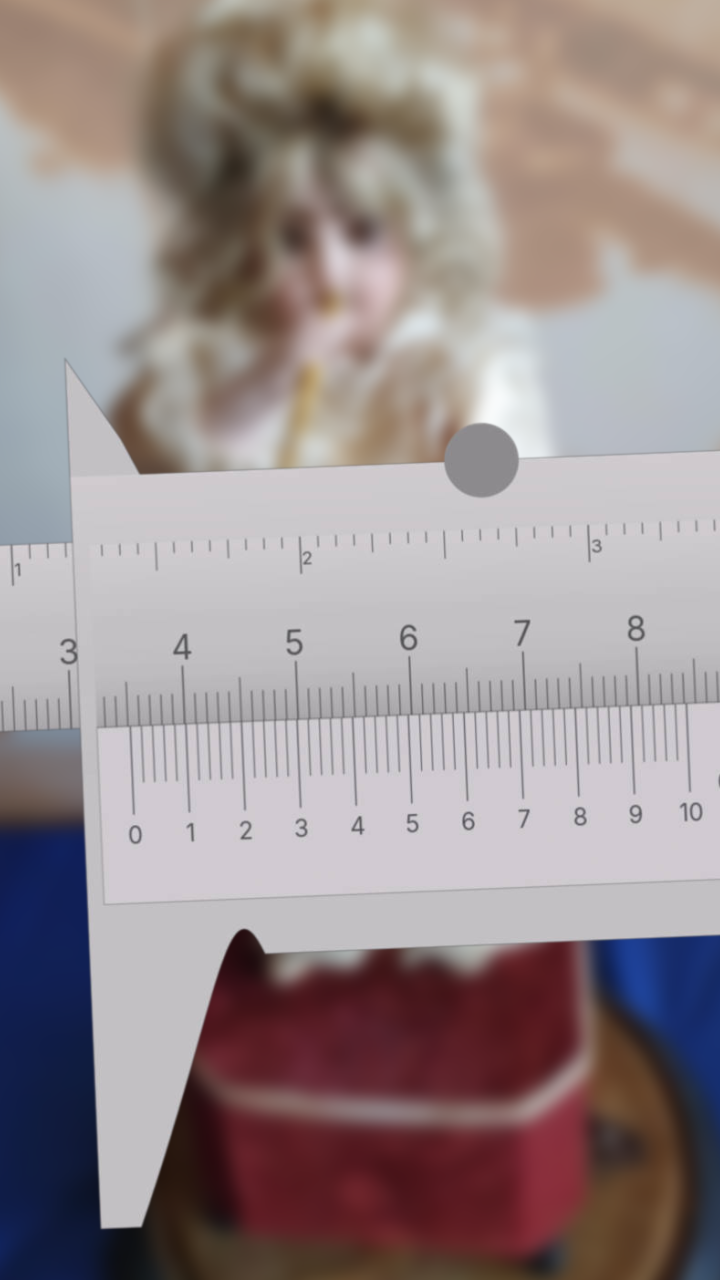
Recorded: 35.2,mm
